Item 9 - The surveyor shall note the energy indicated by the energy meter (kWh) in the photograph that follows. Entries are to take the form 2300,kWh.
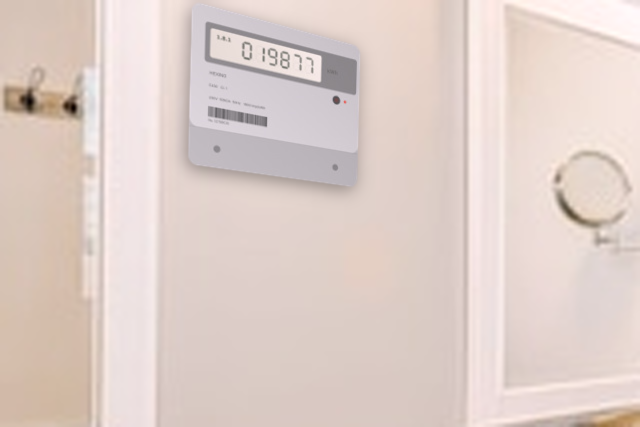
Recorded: 19877,kWh
